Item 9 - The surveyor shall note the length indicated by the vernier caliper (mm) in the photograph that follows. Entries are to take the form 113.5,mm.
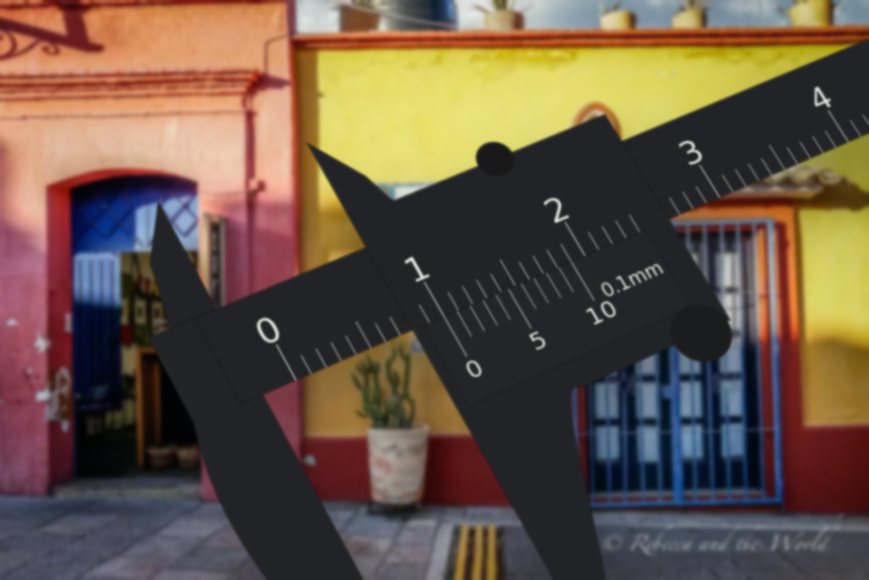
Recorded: 10.0,mm
